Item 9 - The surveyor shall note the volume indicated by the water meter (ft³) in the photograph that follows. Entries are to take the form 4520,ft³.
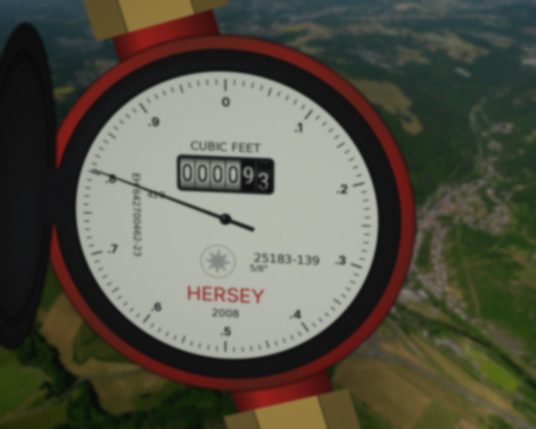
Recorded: 92.80,ft³
